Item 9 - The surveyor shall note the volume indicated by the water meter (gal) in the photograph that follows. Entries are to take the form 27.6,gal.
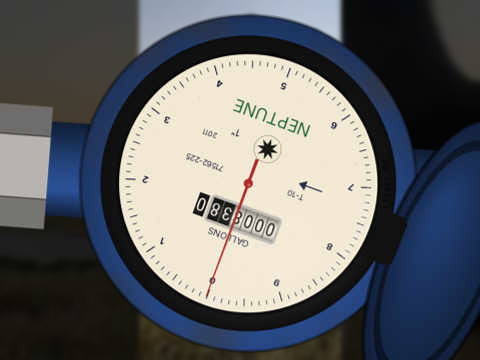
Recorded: 8380.0,gal
